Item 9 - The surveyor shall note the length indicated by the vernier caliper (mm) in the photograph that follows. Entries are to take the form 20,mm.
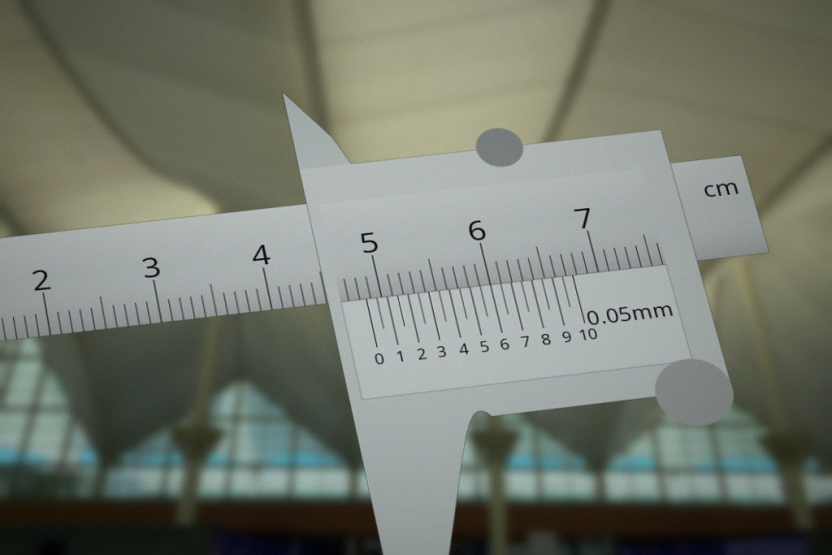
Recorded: 48.6,mm
